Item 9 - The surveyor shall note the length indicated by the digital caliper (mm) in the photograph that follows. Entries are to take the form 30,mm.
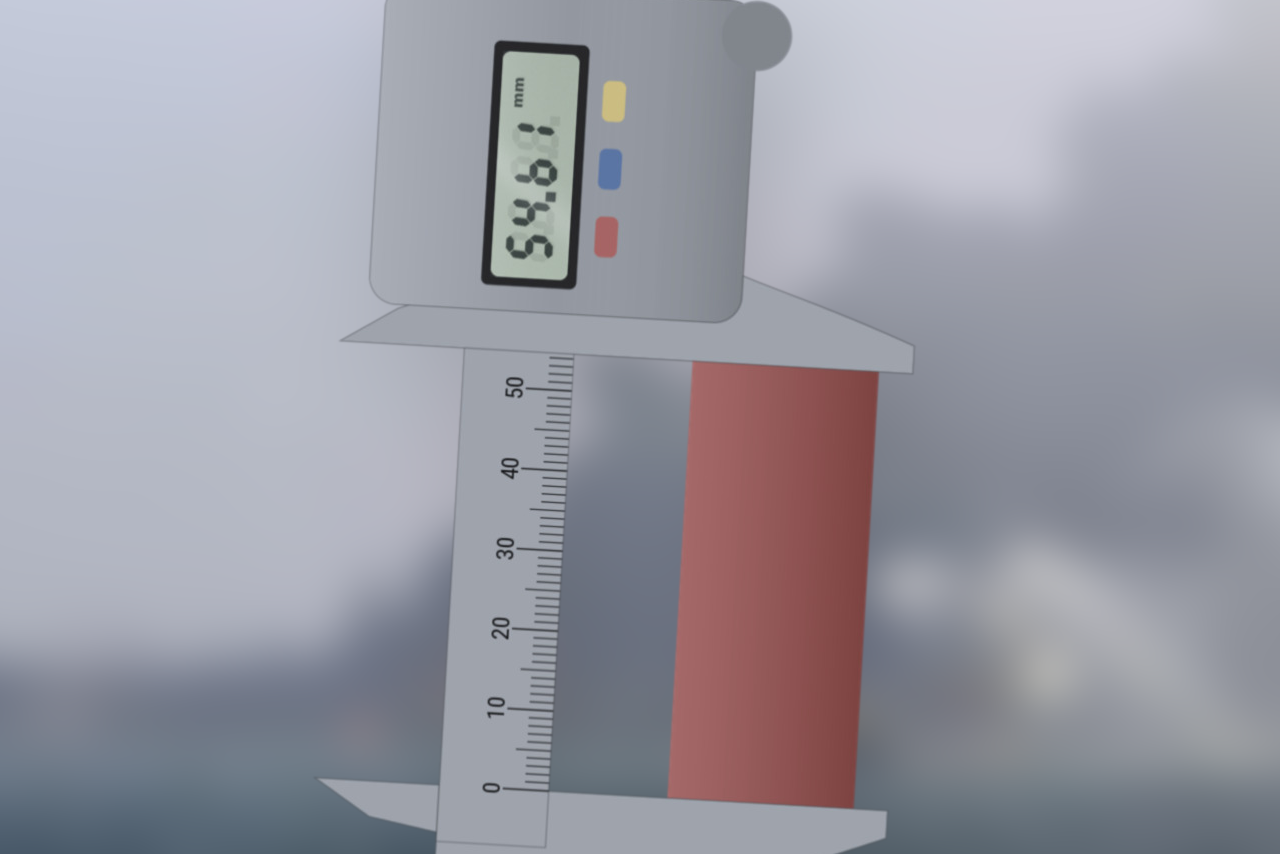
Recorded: 54.61,mm
